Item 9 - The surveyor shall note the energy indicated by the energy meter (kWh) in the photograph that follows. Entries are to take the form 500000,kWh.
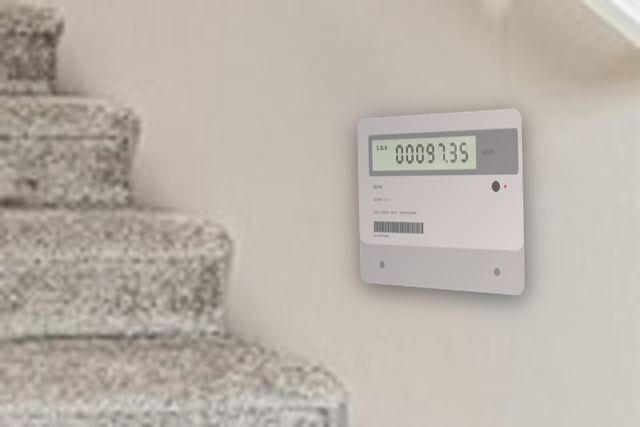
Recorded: 97.35,kWh
